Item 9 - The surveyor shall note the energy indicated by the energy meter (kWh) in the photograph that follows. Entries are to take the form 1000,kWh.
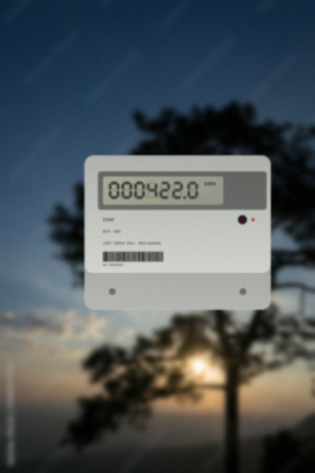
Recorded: 422.0,kWh
